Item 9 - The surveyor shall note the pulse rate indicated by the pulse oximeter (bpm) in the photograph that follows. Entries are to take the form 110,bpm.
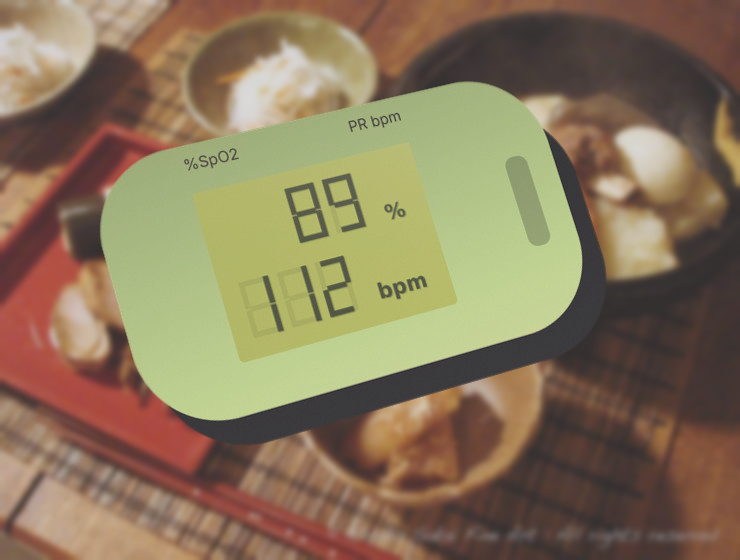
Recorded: 112,bpm
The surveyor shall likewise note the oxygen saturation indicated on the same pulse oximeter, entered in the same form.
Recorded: 89,%
